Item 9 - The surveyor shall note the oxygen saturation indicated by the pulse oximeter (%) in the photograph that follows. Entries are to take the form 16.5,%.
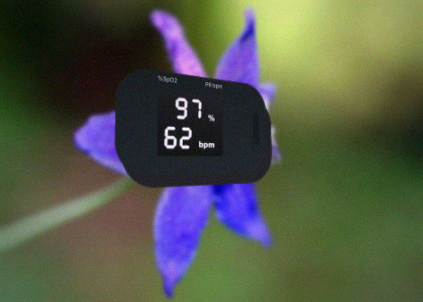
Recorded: 97,%
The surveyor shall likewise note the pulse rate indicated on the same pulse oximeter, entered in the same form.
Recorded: 62,bpm
